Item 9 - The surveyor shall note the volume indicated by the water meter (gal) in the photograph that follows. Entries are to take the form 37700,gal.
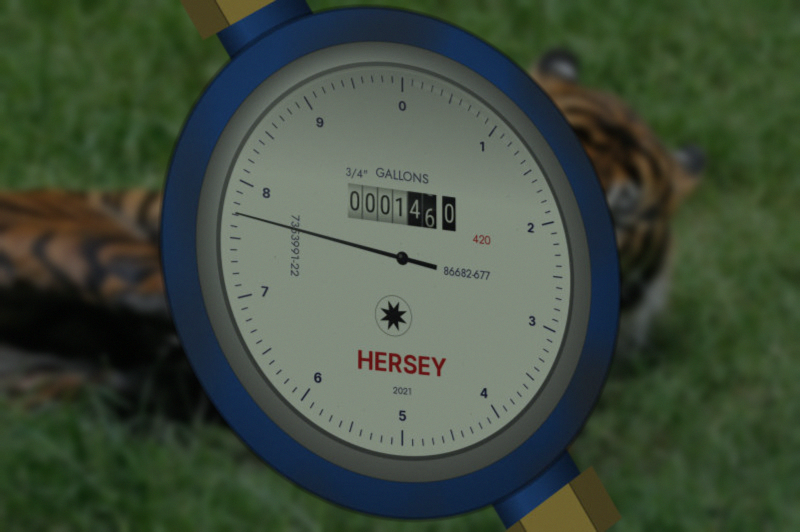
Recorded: 1457.7,gal
